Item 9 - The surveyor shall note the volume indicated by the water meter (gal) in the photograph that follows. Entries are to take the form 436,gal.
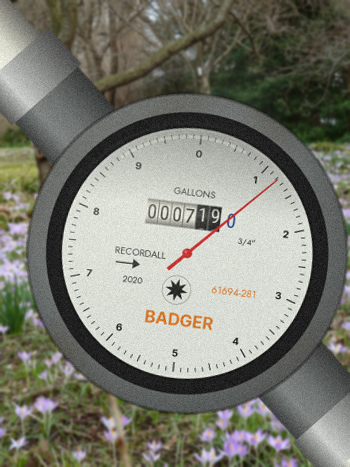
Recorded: 7191.2,gal
